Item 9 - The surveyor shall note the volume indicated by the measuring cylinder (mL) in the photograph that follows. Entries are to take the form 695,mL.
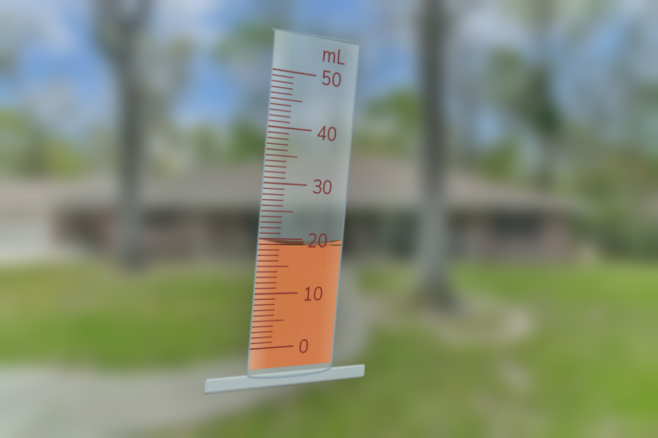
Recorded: 19,mL
